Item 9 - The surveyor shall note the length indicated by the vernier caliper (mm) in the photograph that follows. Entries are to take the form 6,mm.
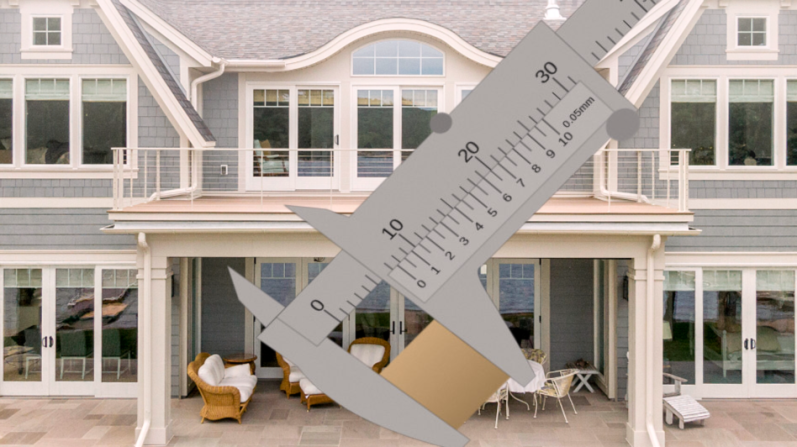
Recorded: 7.6,mm
